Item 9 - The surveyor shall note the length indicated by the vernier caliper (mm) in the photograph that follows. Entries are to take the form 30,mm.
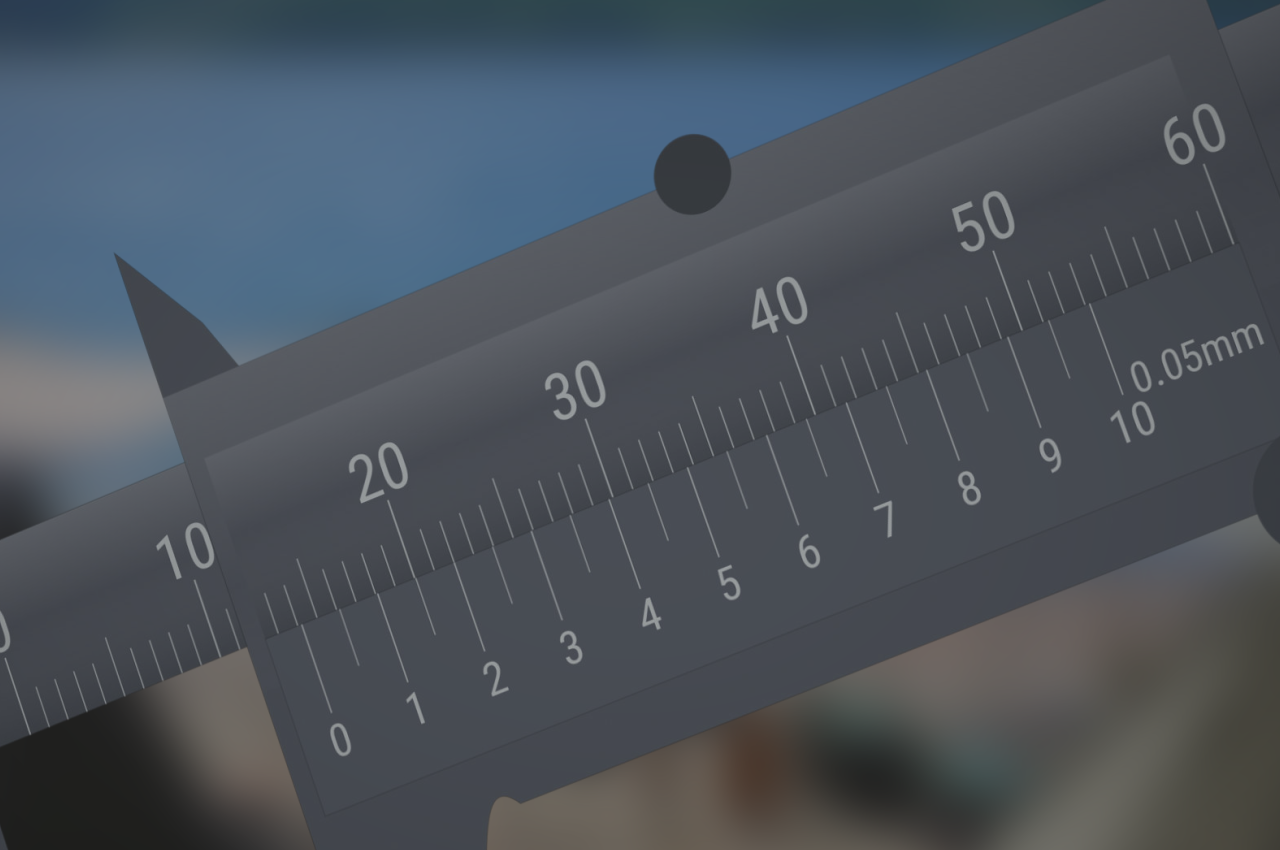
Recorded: 14.2,mm
